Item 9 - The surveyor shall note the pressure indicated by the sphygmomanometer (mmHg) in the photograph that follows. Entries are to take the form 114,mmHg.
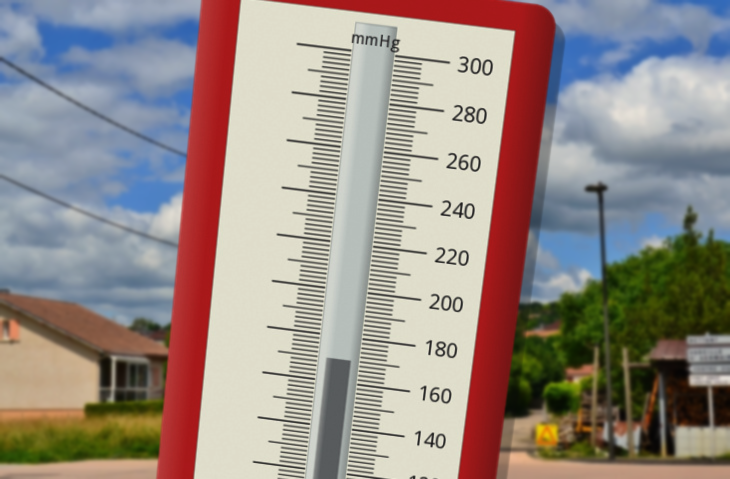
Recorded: 170,mmHg
